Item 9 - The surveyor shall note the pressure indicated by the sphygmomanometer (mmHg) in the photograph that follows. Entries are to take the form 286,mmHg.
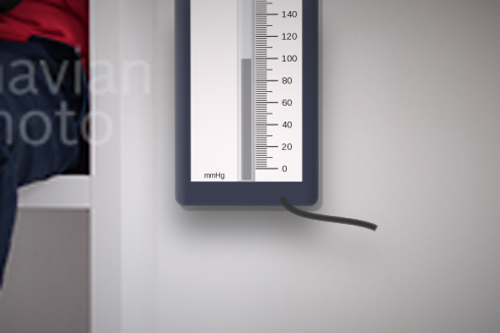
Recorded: 100,mmHg
